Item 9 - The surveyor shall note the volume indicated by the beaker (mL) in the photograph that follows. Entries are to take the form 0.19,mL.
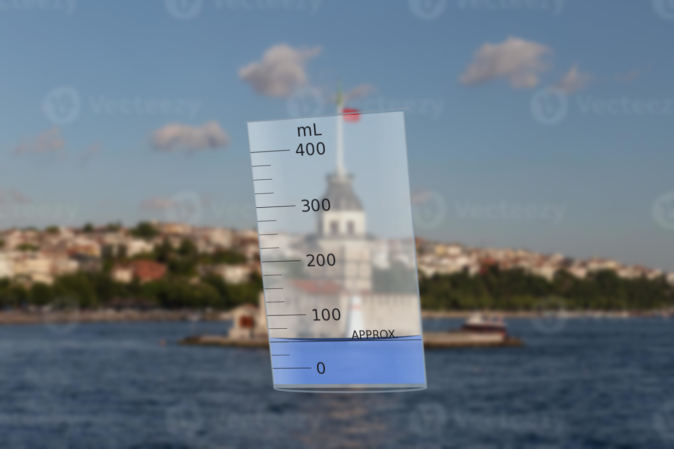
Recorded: 50,mL
